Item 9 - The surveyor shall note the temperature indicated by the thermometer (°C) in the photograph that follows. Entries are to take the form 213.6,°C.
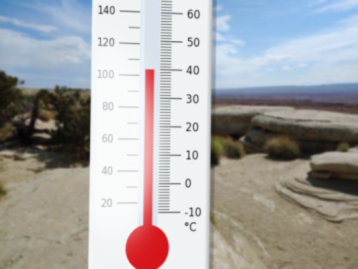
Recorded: 40,°C
